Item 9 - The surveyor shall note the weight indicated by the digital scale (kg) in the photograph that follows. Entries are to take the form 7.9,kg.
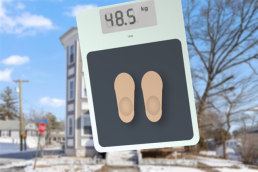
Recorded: 48.5,kg
